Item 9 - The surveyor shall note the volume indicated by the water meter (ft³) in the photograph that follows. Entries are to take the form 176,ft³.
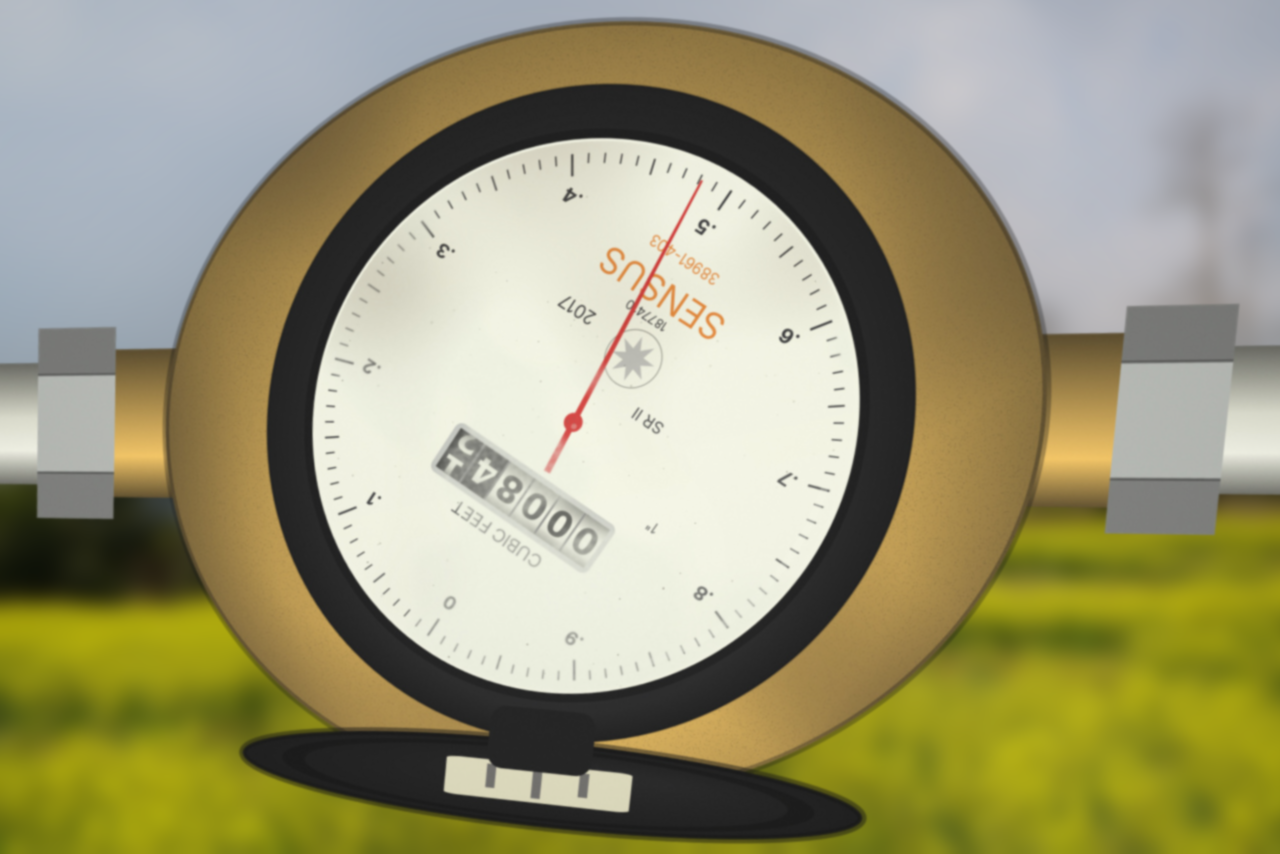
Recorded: 841.48,ft³
